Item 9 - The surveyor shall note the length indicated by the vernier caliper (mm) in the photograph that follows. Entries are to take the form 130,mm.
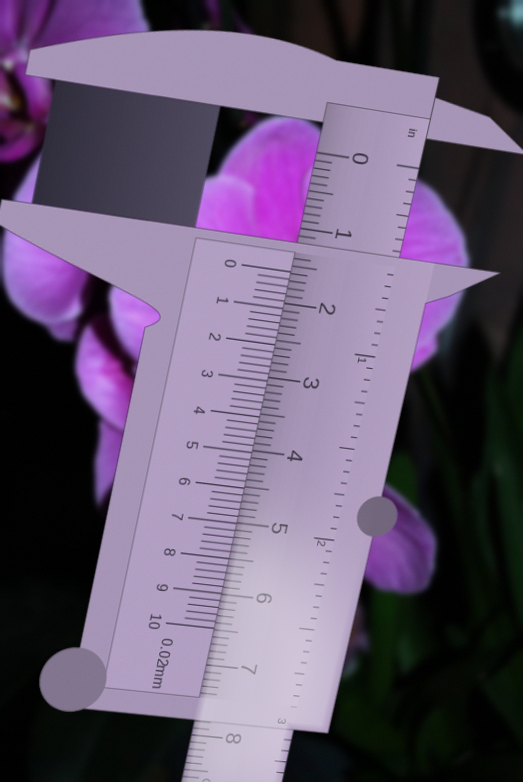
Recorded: 15.8,mm
